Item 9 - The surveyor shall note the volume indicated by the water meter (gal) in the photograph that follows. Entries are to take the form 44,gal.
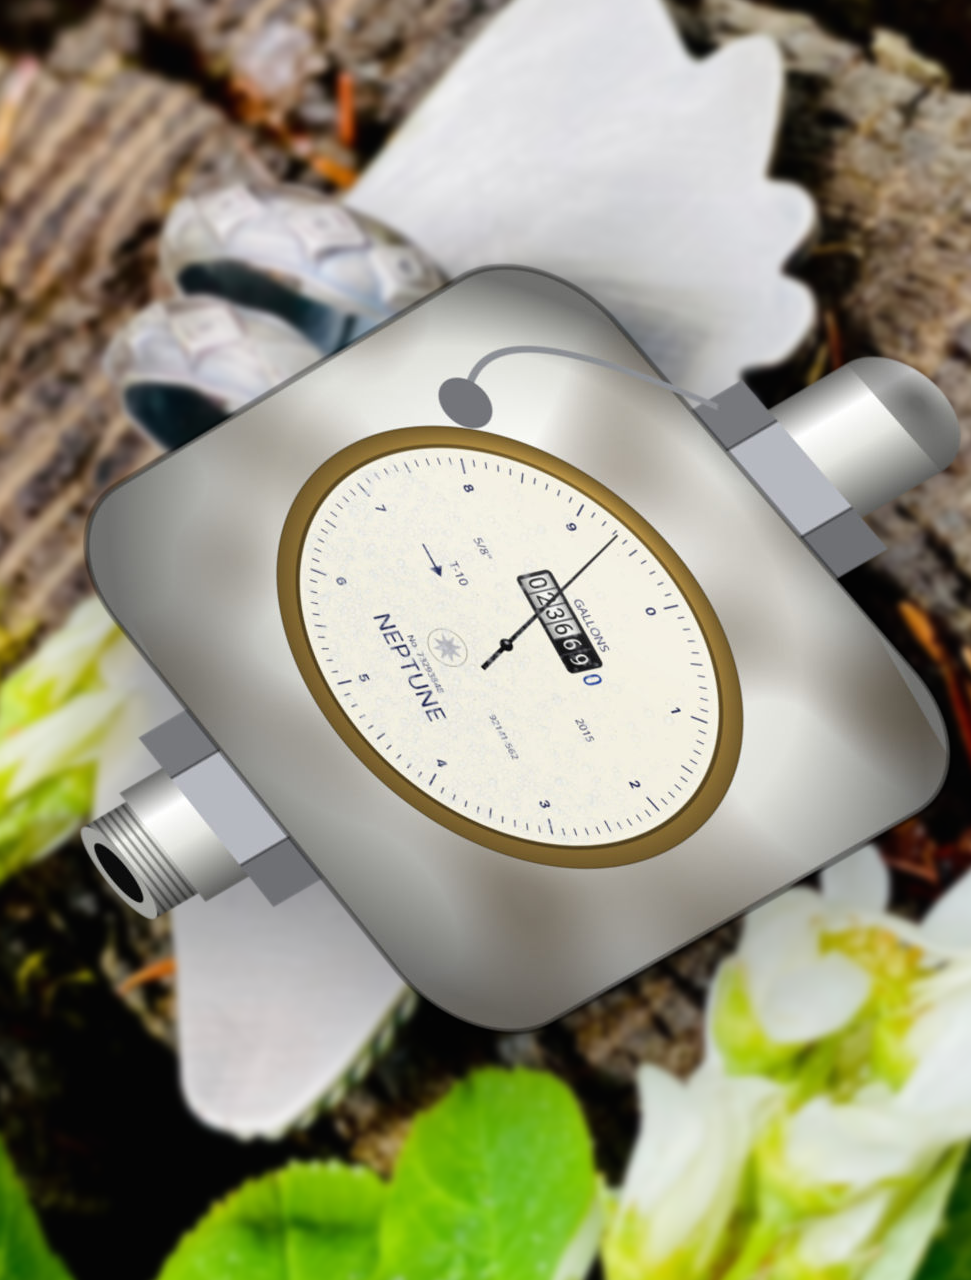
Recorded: 236689.3,gal
